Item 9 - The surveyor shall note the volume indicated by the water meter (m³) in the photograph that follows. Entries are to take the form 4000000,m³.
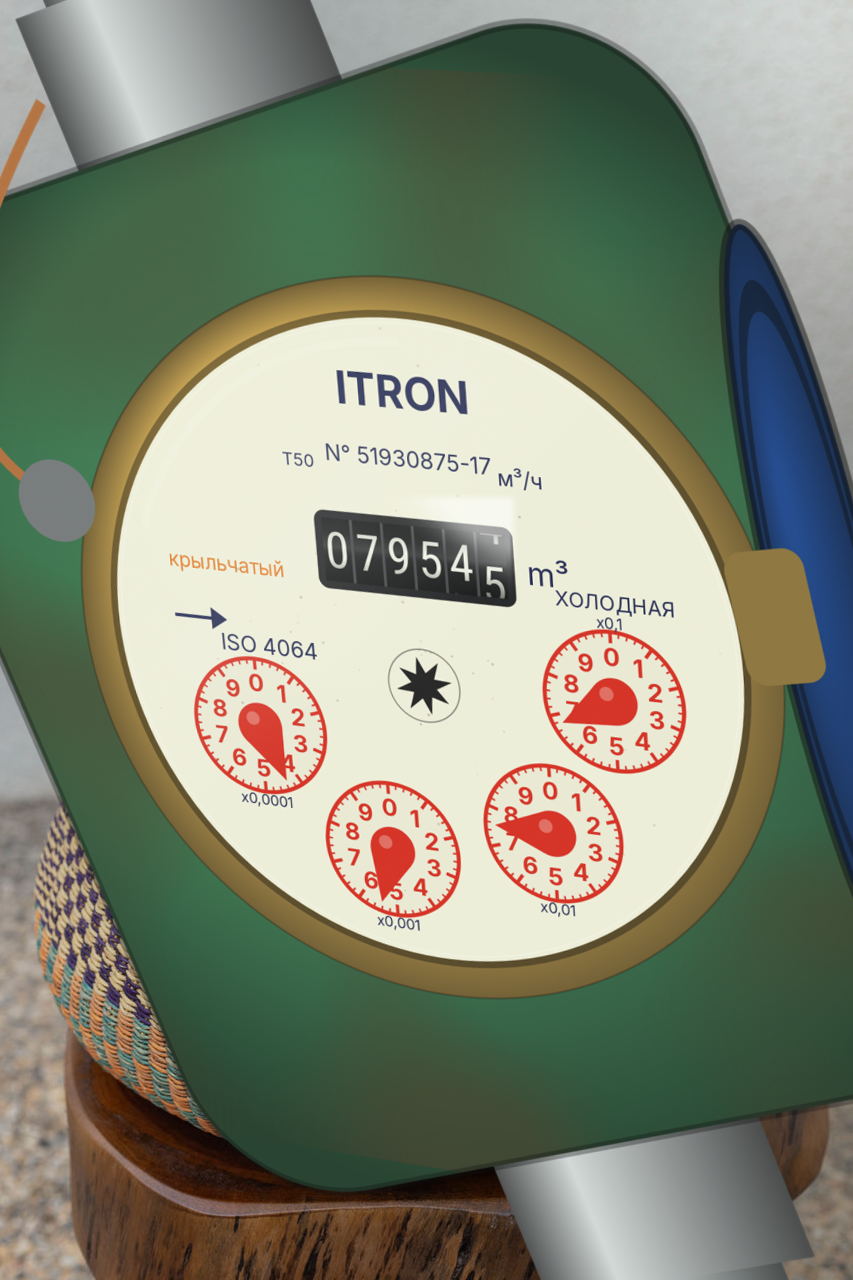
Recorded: 79544.6754,m³
